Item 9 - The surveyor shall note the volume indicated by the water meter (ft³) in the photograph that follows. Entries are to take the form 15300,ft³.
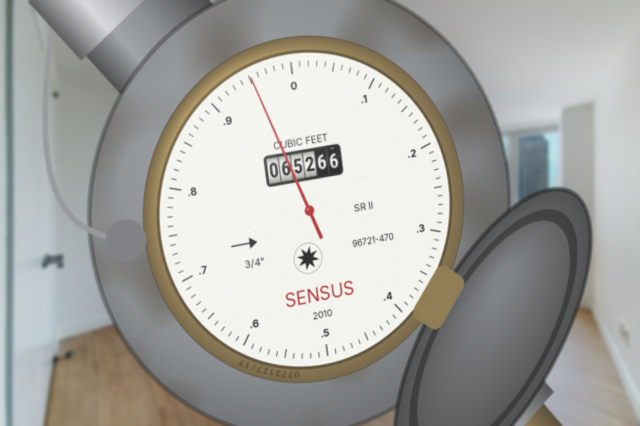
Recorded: 65265.95,ft³
